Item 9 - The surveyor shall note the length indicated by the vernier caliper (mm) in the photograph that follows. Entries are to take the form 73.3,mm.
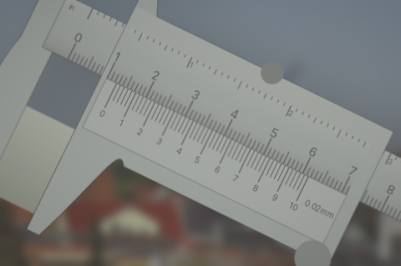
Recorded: 12.5,mm
